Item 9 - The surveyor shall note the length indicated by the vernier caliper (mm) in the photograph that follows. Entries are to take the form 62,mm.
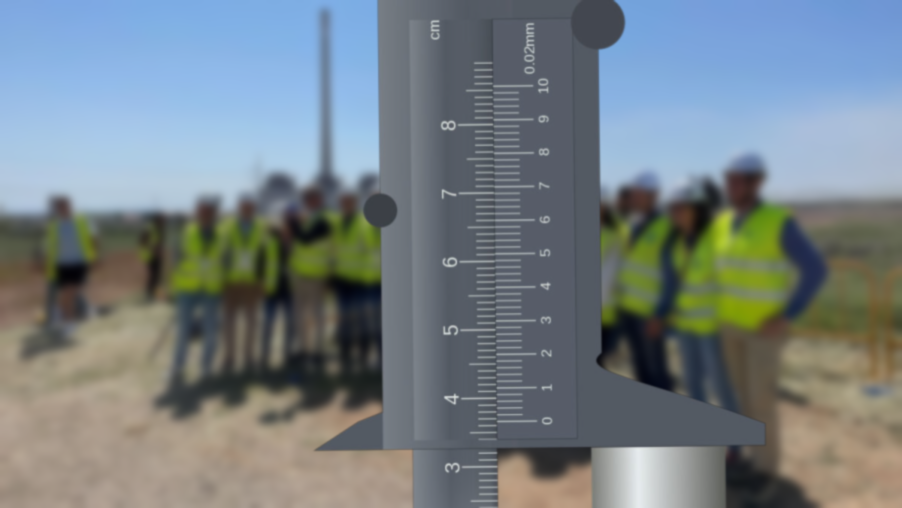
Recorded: 36.6,mm
